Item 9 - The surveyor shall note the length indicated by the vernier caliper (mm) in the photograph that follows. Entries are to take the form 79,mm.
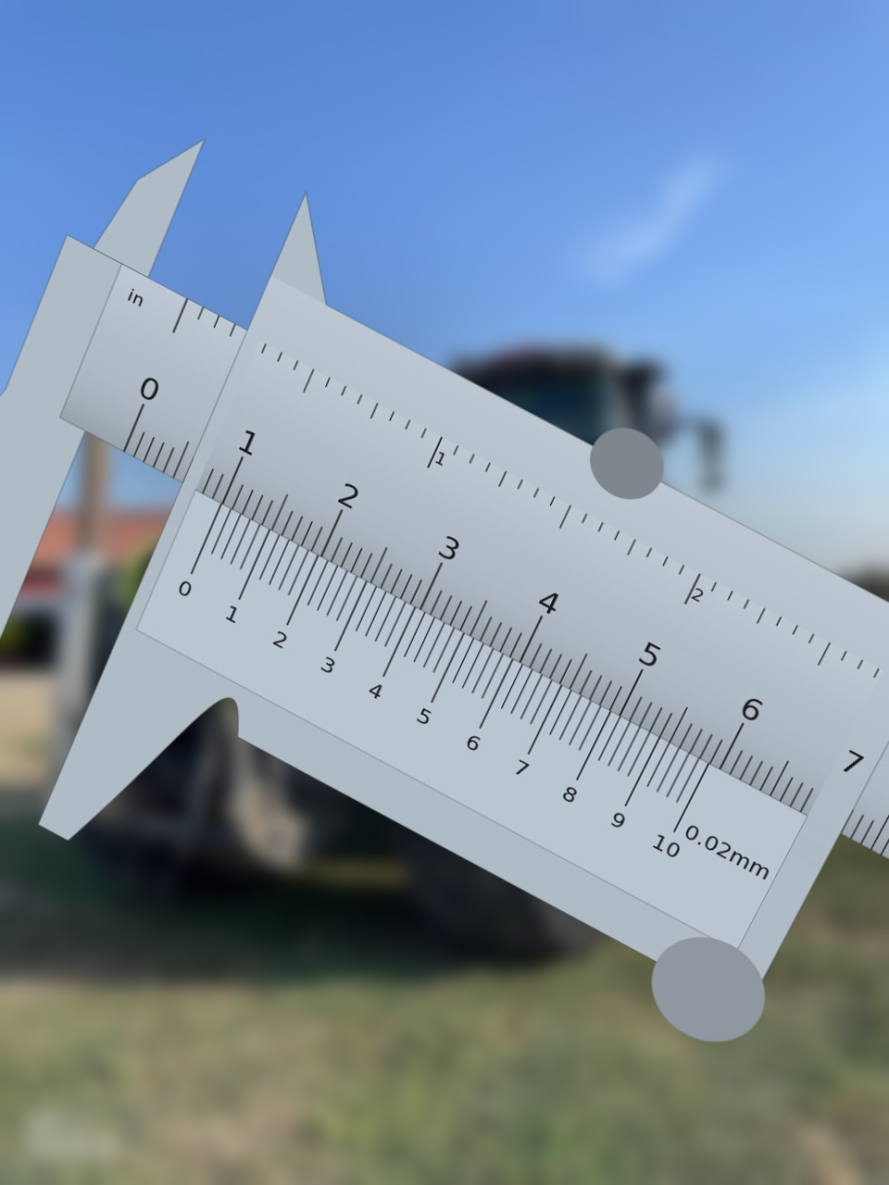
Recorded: 9.9,mm
